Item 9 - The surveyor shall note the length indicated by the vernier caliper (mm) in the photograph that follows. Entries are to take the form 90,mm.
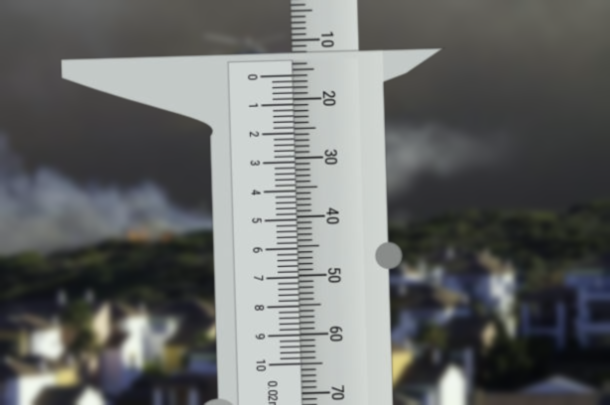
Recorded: 16.0,mm
